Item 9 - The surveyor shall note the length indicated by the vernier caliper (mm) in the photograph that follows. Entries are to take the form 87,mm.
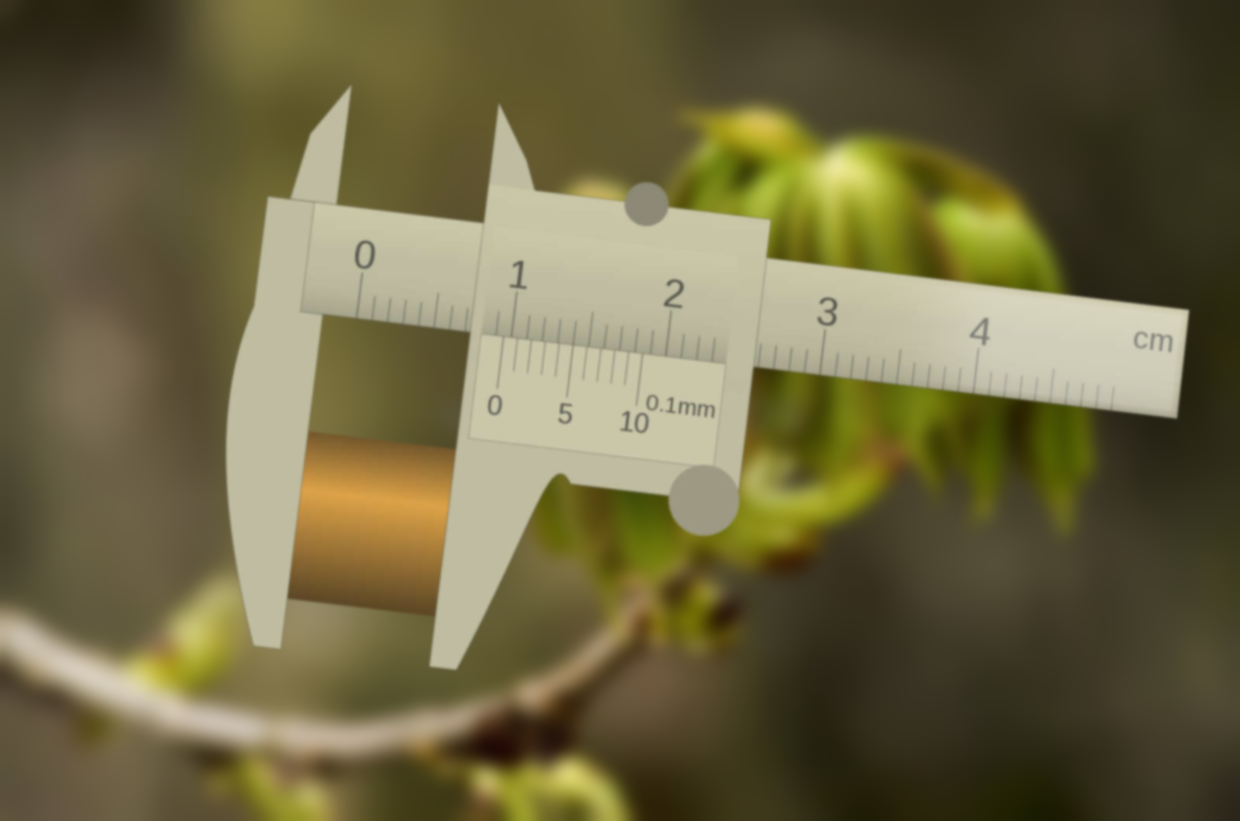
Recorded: 9.5,mm
